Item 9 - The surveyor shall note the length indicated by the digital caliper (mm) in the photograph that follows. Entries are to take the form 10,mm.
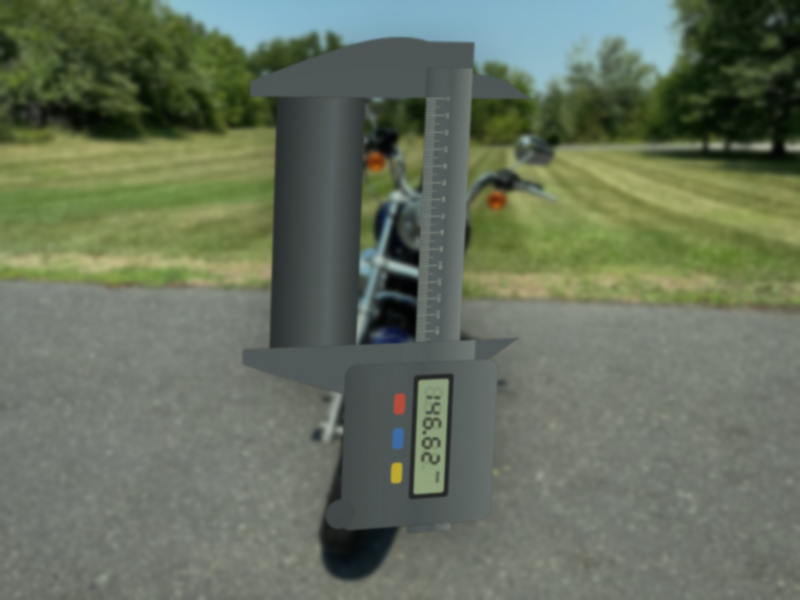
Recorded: 146.62,mm
